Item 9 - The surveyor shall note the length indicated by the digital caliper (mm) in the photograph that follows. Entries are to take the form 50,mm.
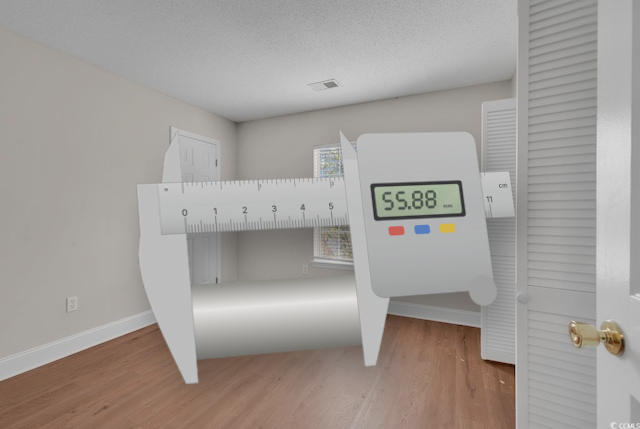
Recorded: 55.88,mm
